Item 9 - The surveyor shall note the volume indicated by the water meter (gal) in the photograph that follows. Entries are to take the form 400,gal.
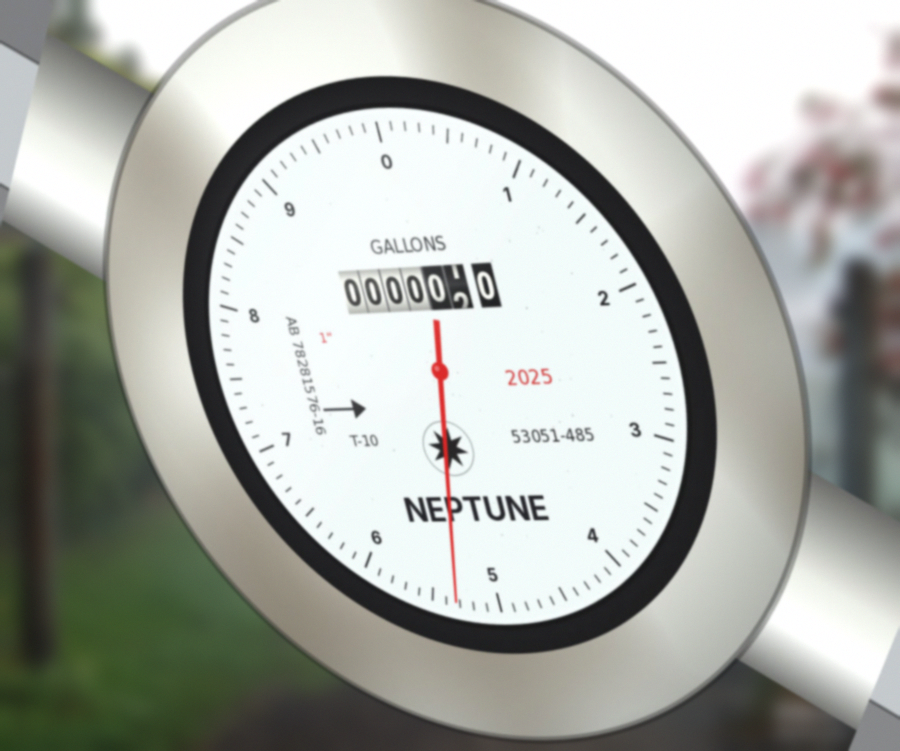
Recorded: 15.3,gal
